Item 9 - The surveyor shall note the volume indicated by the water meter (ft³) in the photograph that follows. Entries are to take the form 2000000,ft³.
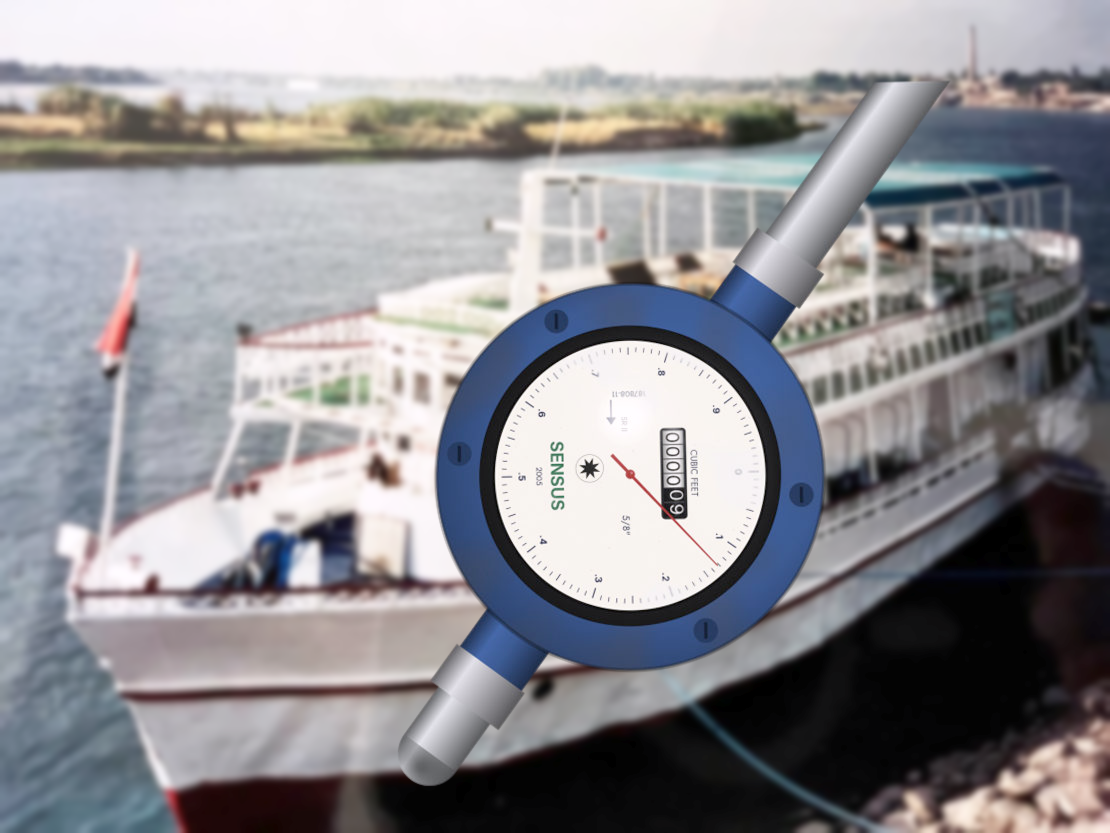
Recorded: 9.13,ft³
